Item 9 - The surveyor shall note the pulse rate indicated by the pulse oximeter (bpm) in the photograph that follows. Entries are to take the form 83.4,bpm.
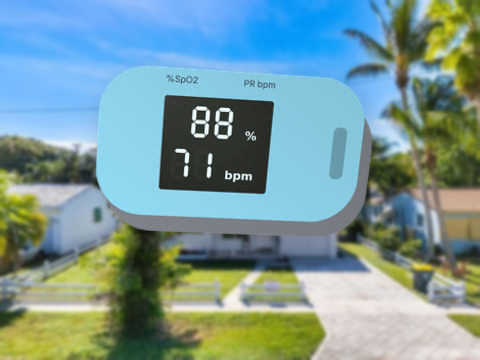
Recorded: 71,bpm
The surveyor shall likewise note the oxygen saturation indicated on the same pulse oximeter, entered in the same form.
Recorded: 88,%
